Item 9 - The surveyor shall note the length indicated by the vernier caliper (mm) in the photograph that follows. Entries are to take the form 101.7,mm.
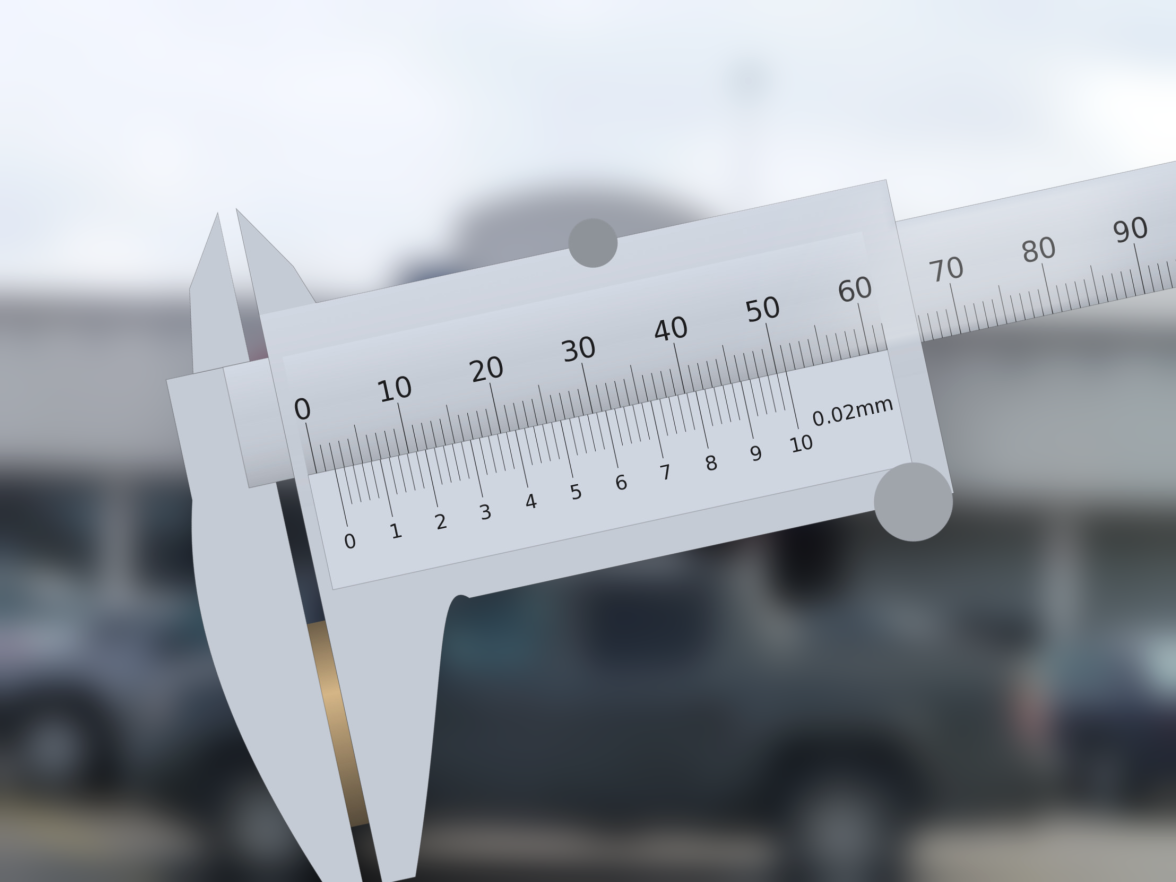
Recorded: 2.0,mm
